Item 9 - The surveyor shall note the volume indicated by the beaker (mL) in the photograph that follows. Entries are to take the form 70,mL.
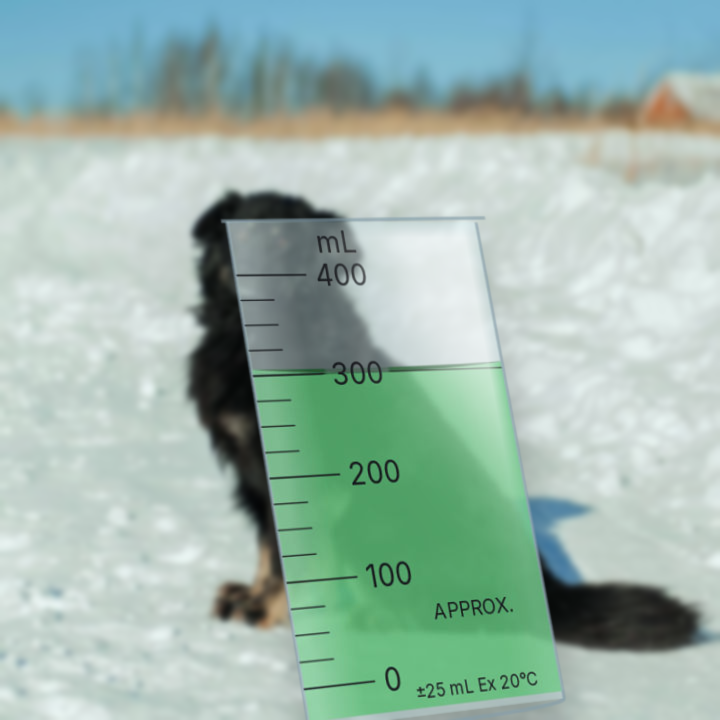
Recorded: 300,mL
